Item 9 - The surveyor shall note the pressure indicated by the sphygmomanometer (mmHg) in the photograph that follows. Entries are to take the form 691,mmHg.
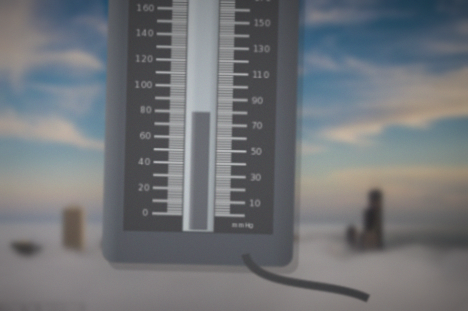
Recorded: 80,mmHg
